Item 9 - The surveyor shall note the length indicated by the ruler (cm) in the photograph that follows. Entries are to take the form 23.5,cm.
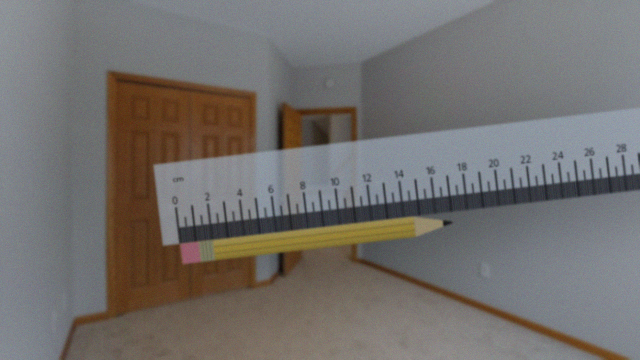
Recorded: 17,cm
